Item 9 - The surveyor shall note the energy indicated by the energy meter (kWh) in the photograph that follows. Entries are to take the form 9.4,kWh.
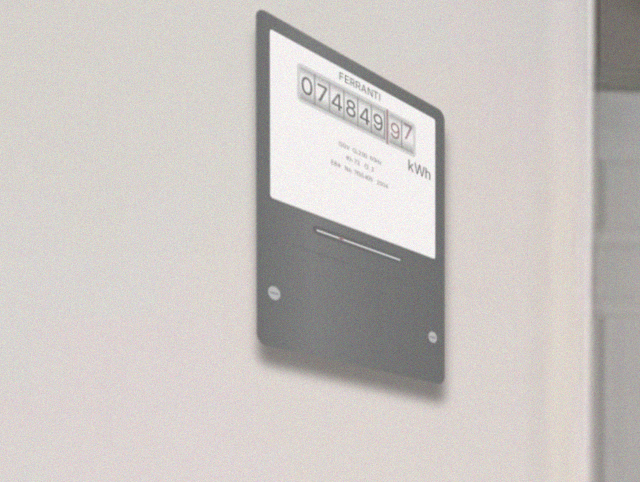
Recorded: 74849.97,kWh
